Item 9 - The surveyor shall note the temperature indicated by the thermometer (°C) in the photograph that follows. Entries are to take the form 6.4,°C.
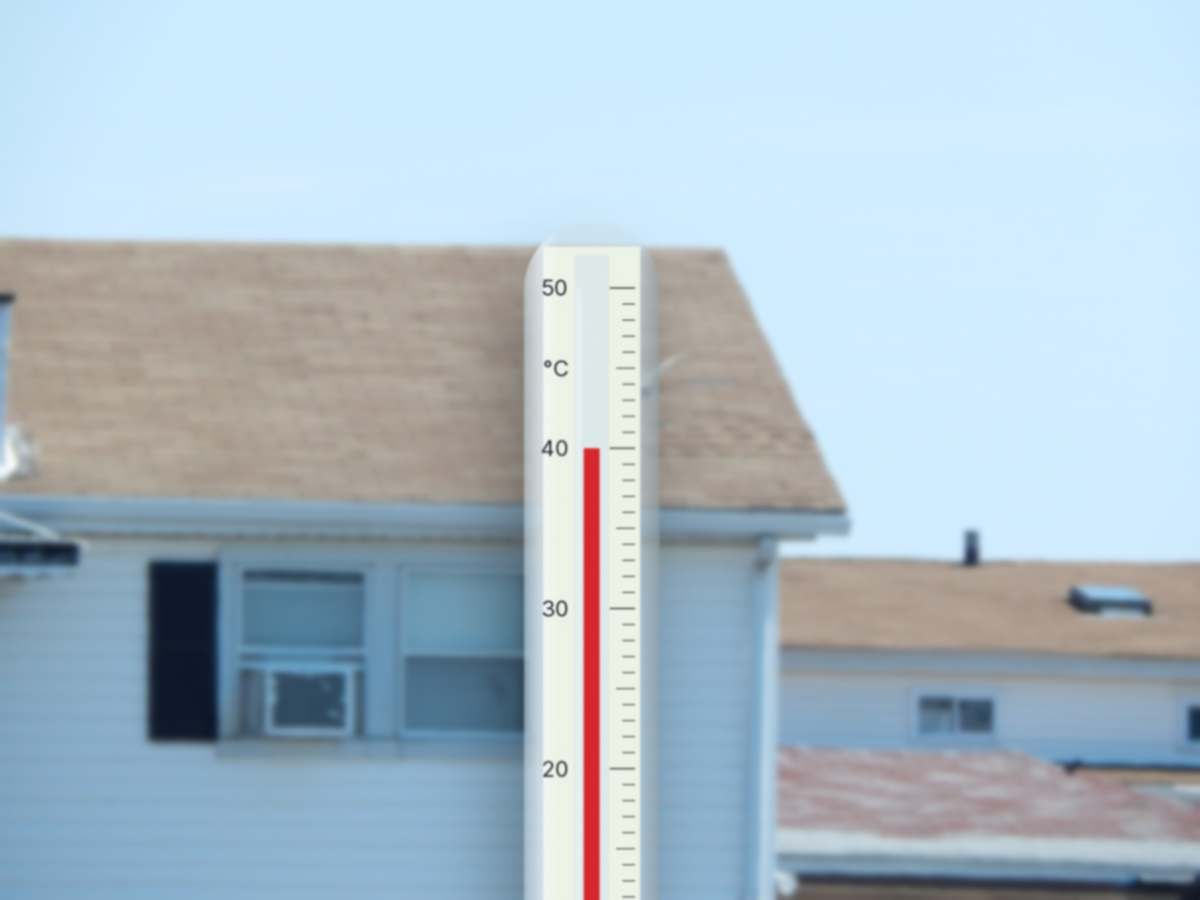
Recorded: 40,°C
